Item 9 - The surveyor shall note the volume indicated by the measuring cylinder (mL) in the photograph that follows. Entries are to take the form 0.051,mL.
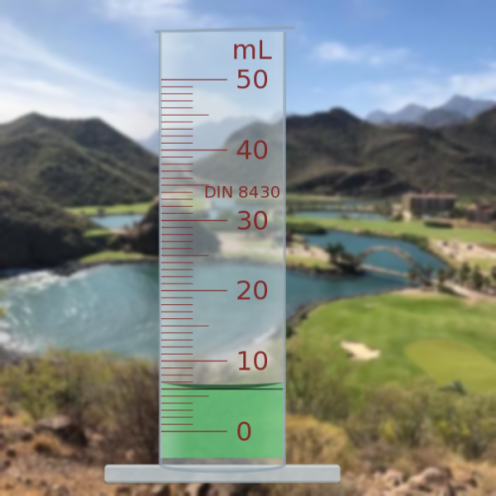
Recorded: 6,mL
